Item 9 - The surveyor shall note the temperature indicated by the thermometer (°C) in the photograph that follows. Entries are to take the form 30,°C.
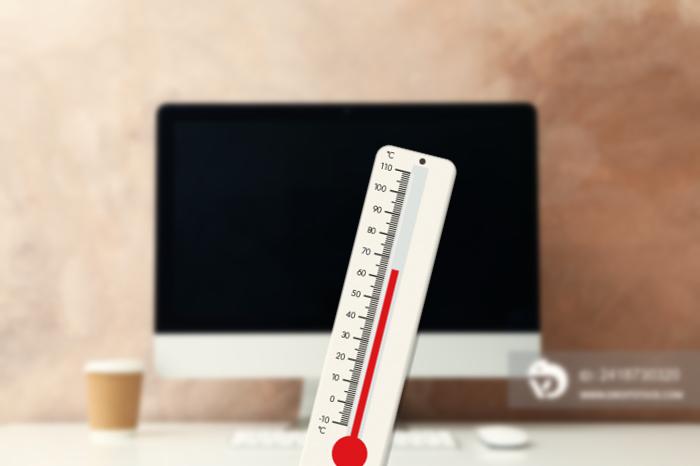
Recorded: 65,°C
